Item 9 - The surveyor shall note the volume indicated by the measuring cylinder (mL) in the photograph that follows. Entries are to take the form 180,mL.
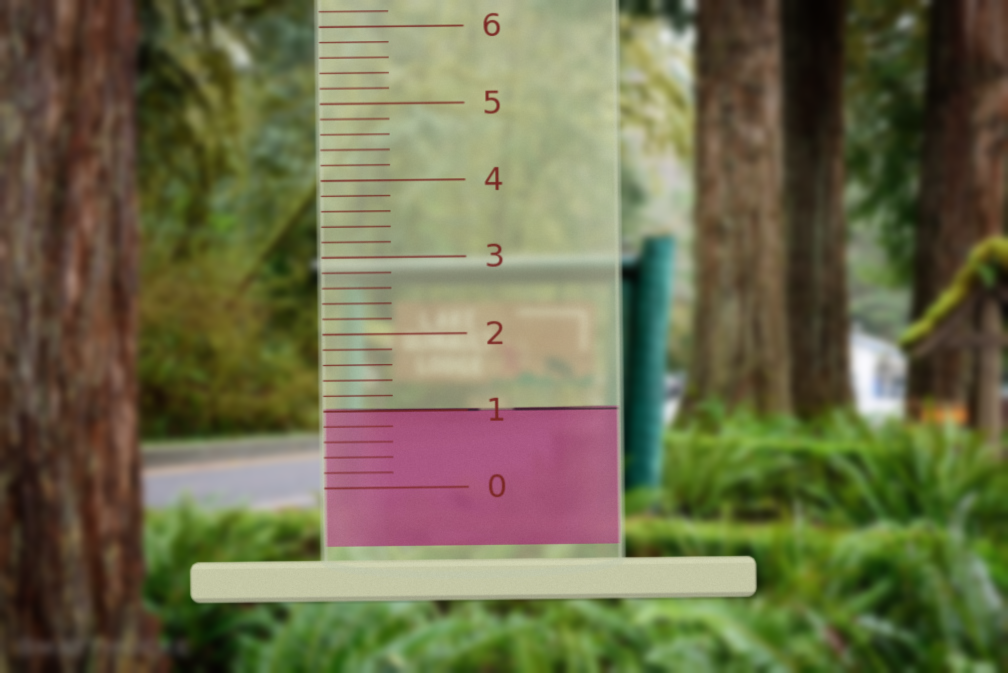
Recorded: 1,mL
